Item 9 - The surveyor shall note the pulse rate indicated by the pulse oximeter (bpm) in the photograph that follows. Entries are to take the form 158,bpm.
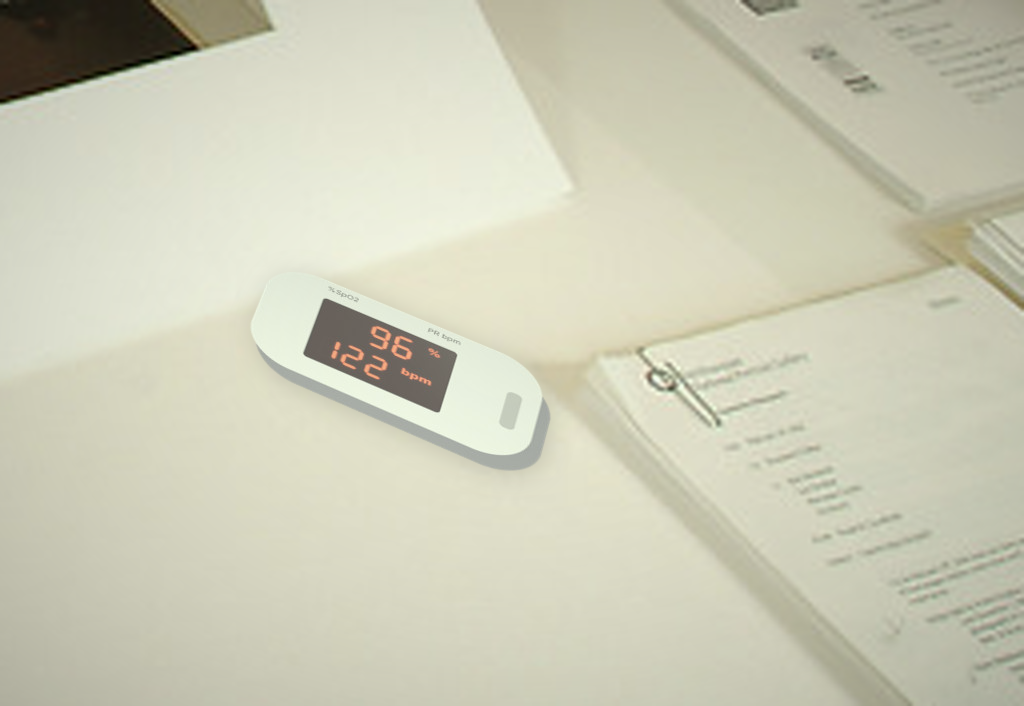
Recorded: 122,bpm
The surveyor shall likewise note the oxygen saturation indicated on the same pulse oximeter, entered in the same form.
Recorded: 96,%
